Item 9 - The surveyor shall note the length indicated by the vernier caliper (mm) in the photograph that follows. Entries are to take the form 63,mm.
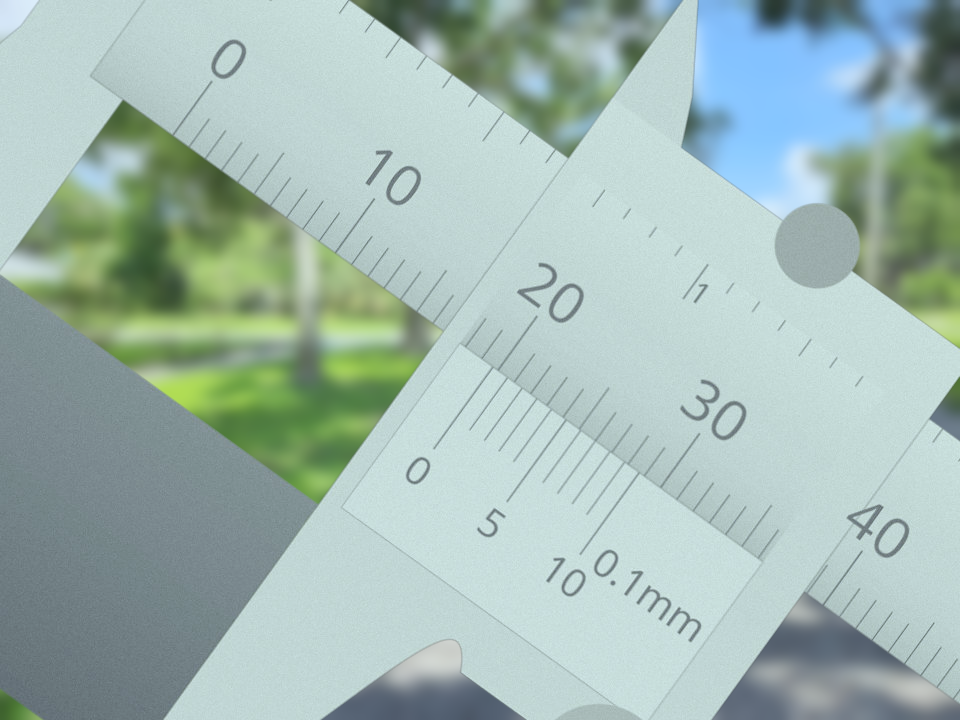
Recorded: 19.7,mm
